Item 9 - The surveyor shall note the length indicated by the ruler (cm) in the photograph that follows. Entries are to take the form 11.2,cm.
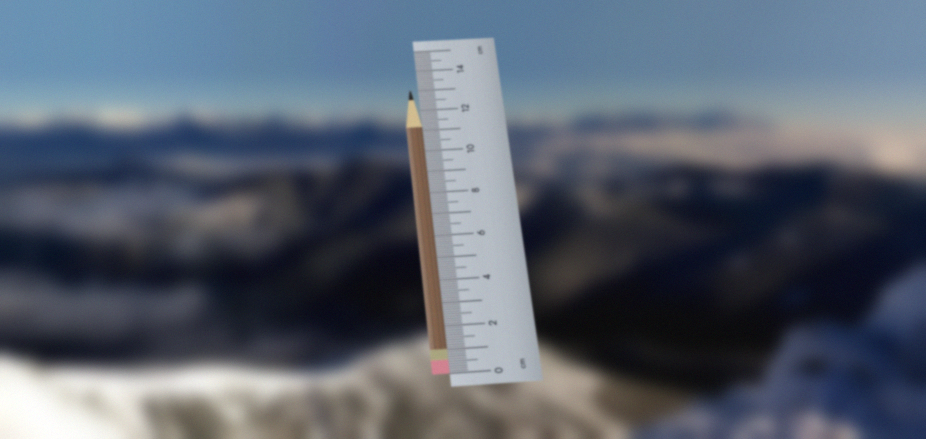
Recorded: 13,cm
